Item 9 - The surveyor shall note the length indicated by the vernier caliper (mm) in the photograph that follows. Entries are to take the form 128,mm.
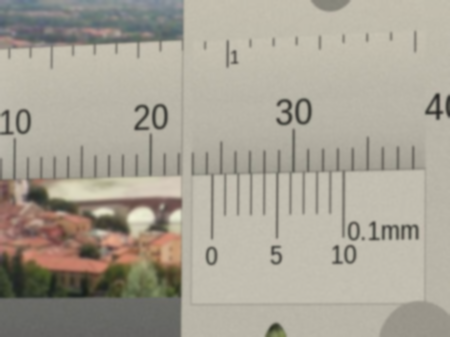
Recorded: 24.4,mm
